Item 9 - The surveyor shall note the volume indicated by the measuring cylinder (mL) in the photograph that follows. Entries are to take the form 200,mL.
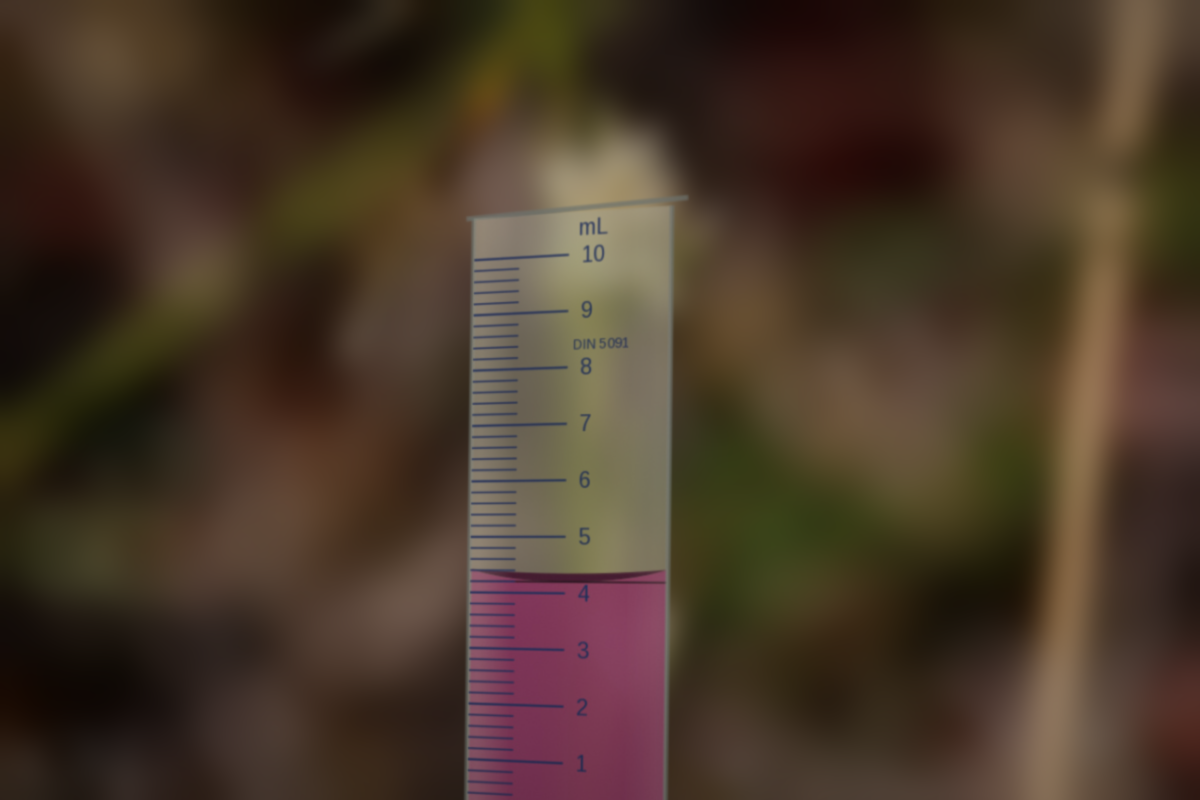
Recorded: 4.2,mL
